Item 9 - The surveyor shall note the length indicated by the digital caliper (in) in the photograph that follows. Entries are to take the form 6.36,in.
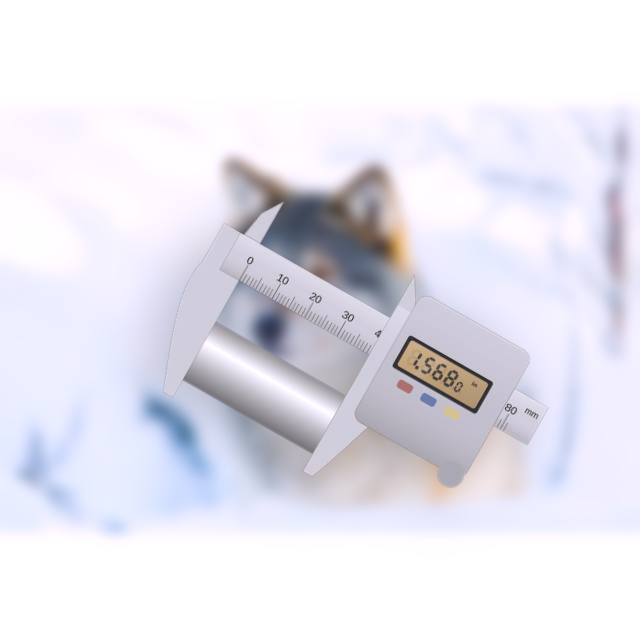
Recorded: 1.5680,in
